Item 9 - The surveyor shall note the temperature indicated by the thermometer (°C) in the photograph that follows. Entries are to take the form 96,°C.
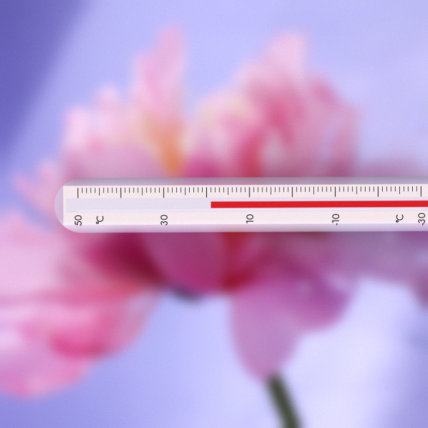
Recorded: 19,°C
